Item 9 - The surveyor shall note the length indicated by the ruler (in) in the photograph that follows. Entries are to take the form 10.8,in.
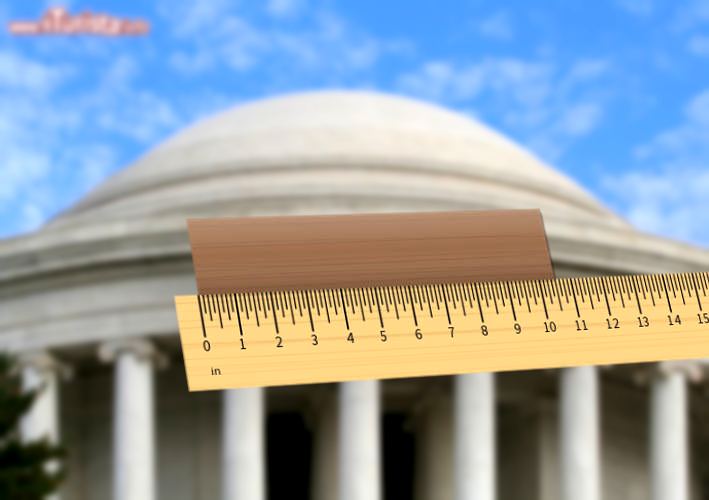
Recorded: 10.5,in
